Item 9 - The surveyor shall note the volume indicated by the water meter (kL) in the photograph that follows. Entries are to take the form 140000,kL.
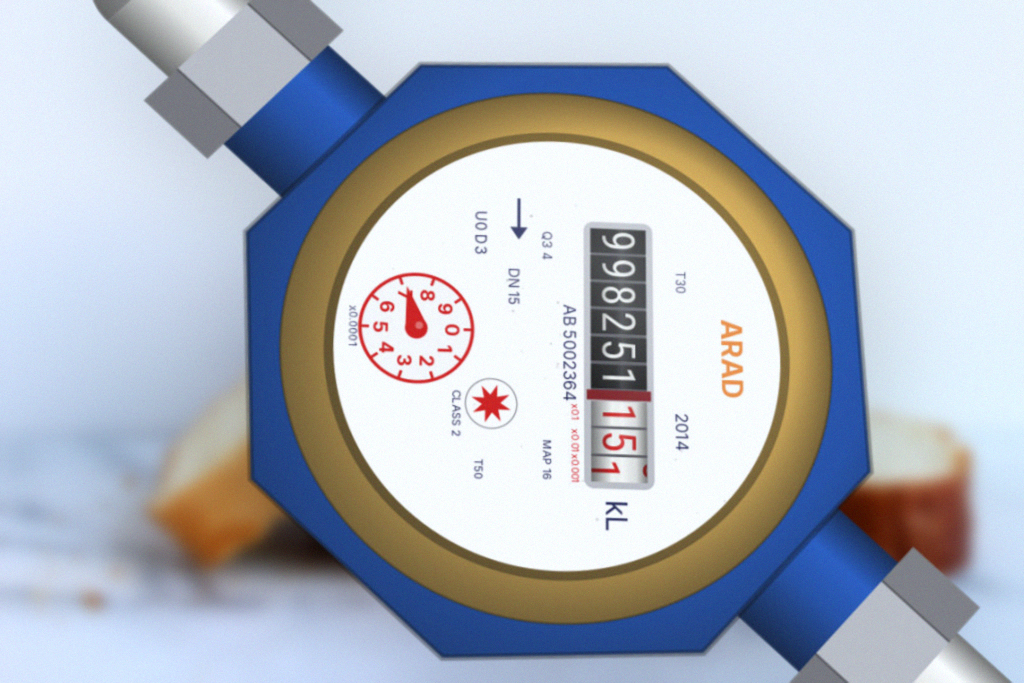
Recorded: 998251.1507,kL
